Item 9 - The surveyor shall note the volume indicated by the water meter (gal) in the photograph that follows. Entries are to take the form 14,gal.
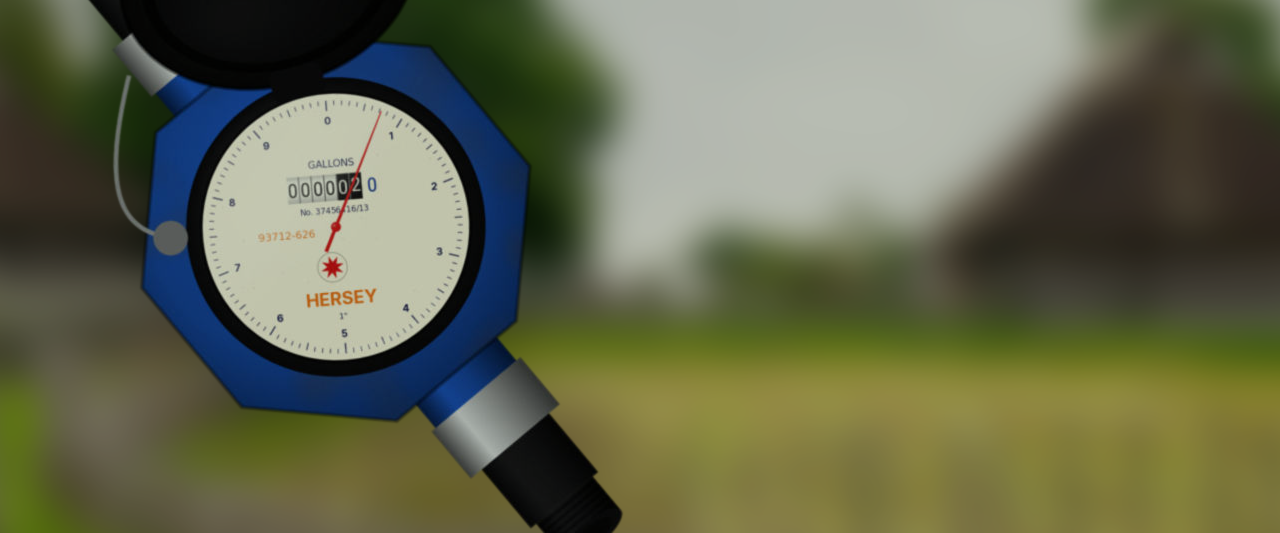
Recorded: 20.7,gal
